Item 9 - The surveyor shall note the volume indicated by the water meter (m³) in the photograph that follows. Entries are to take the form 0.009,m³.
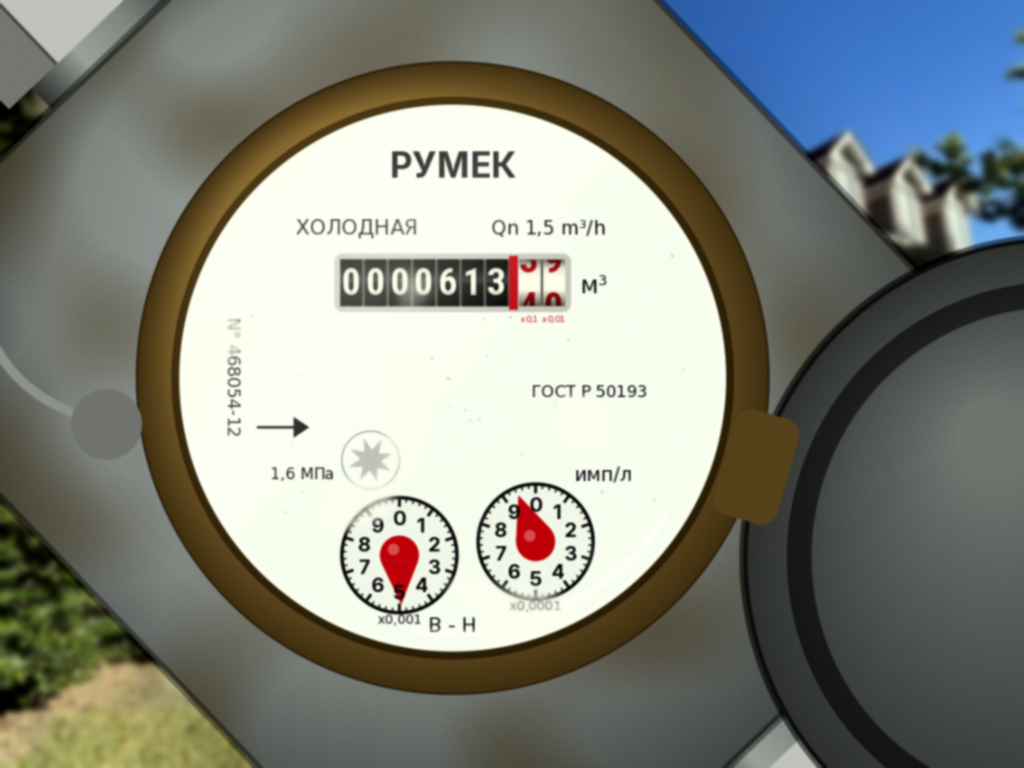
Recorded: 613.3949,m³
